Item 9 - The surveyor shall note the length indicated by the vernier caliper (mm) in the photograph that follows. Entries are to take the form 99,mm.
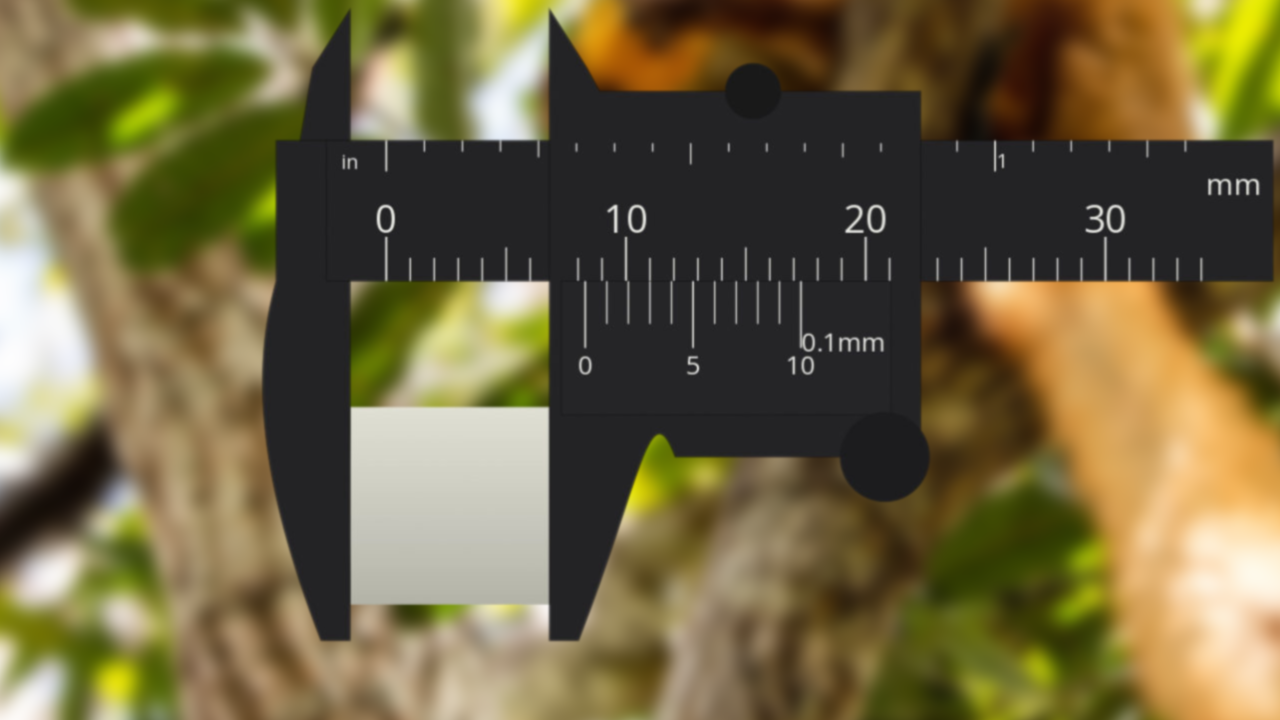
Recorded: 8.3,mm
